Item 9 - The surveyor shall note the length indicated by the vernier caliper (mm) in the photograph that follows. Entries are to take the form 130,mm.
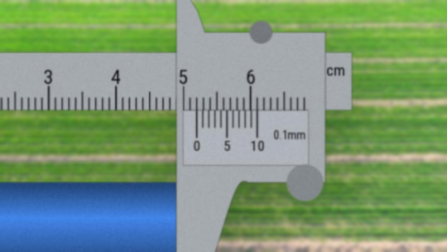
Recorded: 52.0,mm
